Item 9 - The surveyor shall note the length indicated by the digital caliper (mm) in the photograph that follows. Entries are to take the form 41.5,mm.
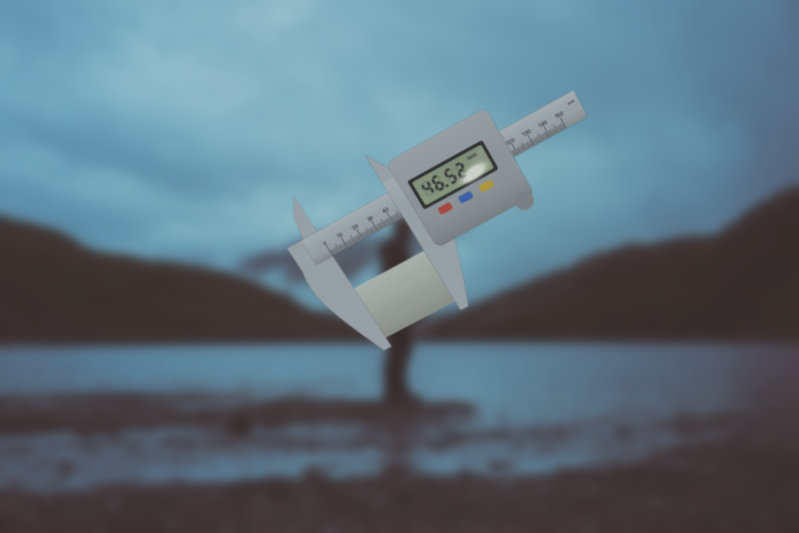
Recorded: 46.52,mm
